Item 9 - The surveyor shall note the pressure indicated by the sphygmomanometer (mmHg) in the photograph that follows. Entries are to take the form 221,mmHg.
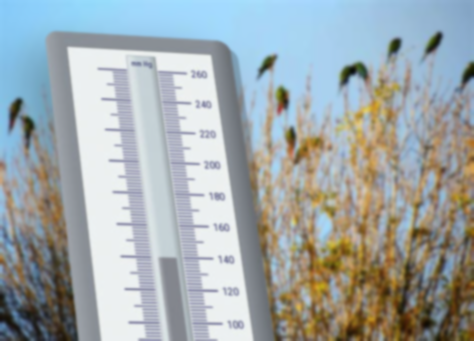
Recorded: 140,mmHg
